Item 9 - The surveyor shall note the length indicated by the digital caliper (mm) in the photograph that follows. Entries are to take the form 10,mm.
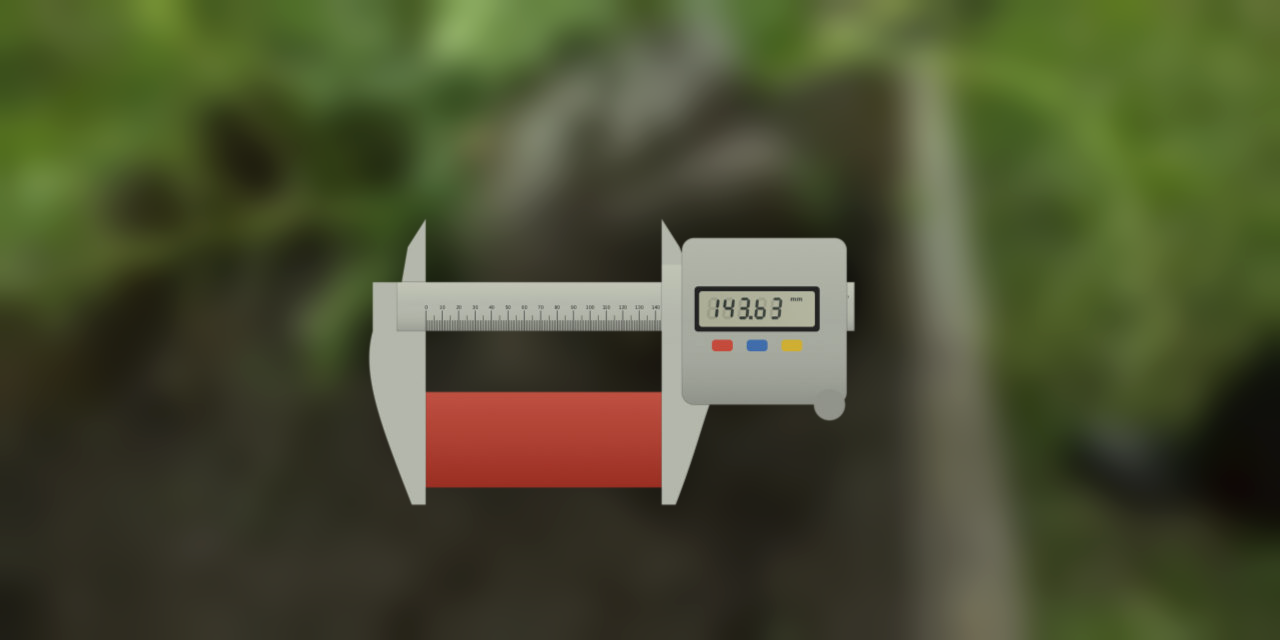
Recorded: 143.63,mm
